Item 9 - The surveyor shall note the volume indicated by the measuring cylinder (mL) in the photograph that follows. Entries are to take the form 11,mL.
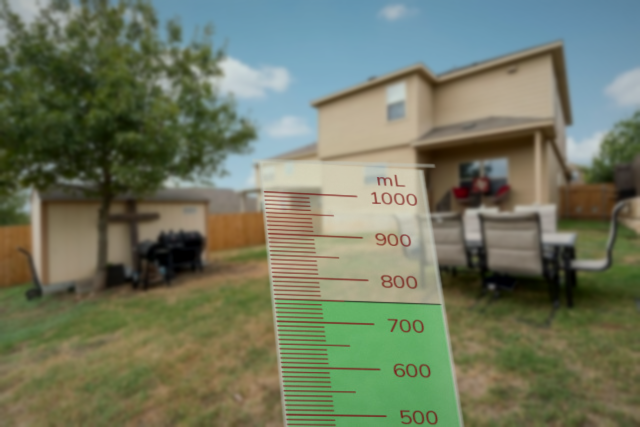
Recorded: 750,mL
